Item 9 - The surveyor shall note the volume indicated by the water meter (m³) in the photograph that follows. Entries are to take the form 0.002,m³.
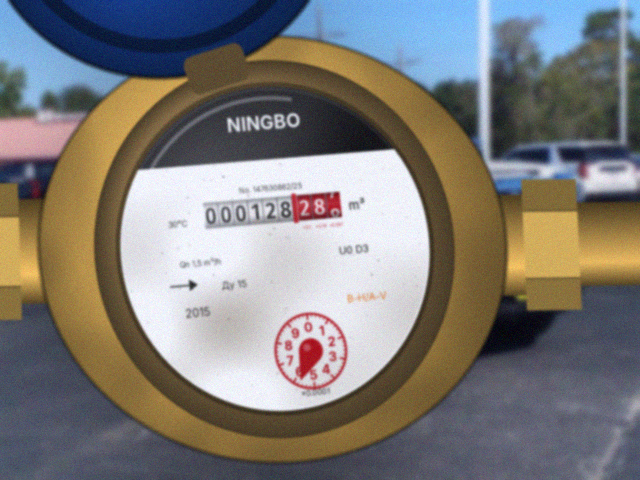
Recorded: 128.2875,m³
